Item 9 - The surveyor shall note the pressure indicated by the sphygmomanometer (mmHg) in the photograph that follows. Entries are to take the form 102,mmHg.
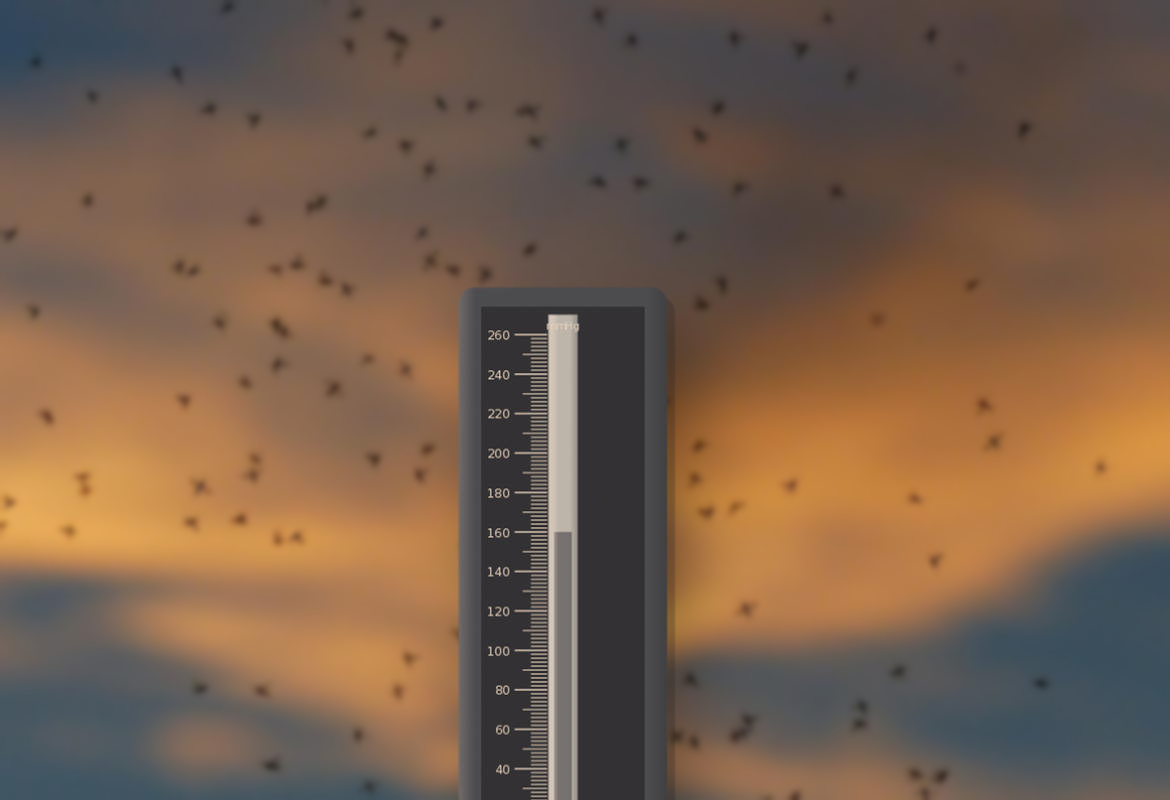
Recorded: 160,mmHg
